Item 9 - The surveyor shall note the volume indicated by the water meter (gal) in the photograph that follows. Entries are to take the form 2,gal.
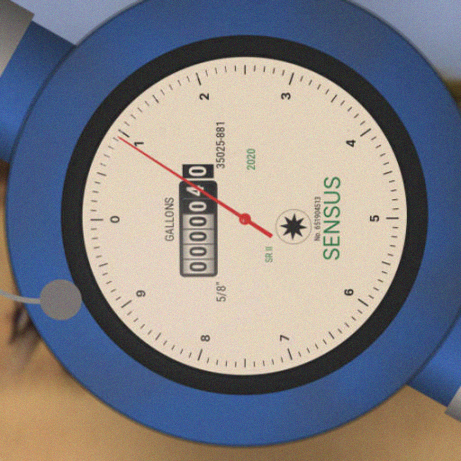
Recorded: 40.9,gal
